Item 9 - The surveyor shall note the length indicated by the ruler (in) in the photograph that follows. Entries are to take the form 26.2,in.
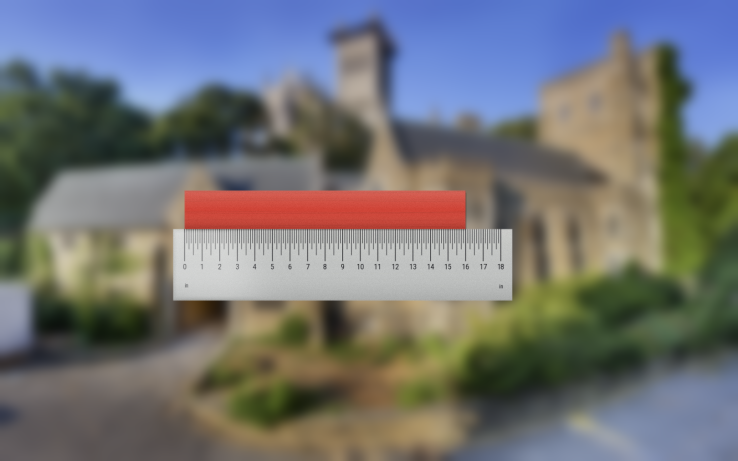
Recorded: 16,in
